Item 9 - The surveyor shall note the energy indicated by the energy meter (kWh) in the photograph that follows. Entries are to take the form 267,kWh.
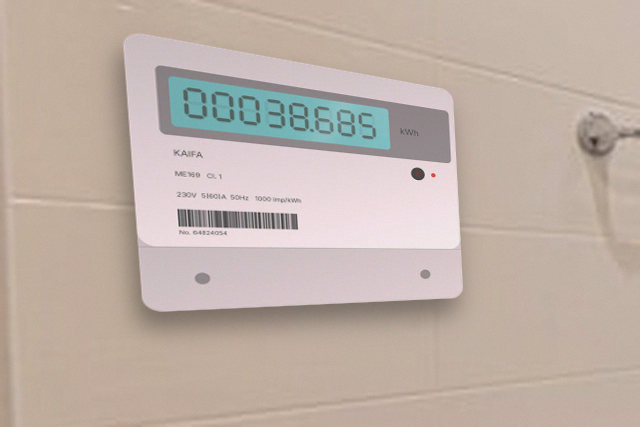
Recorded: 38.685,kWh
